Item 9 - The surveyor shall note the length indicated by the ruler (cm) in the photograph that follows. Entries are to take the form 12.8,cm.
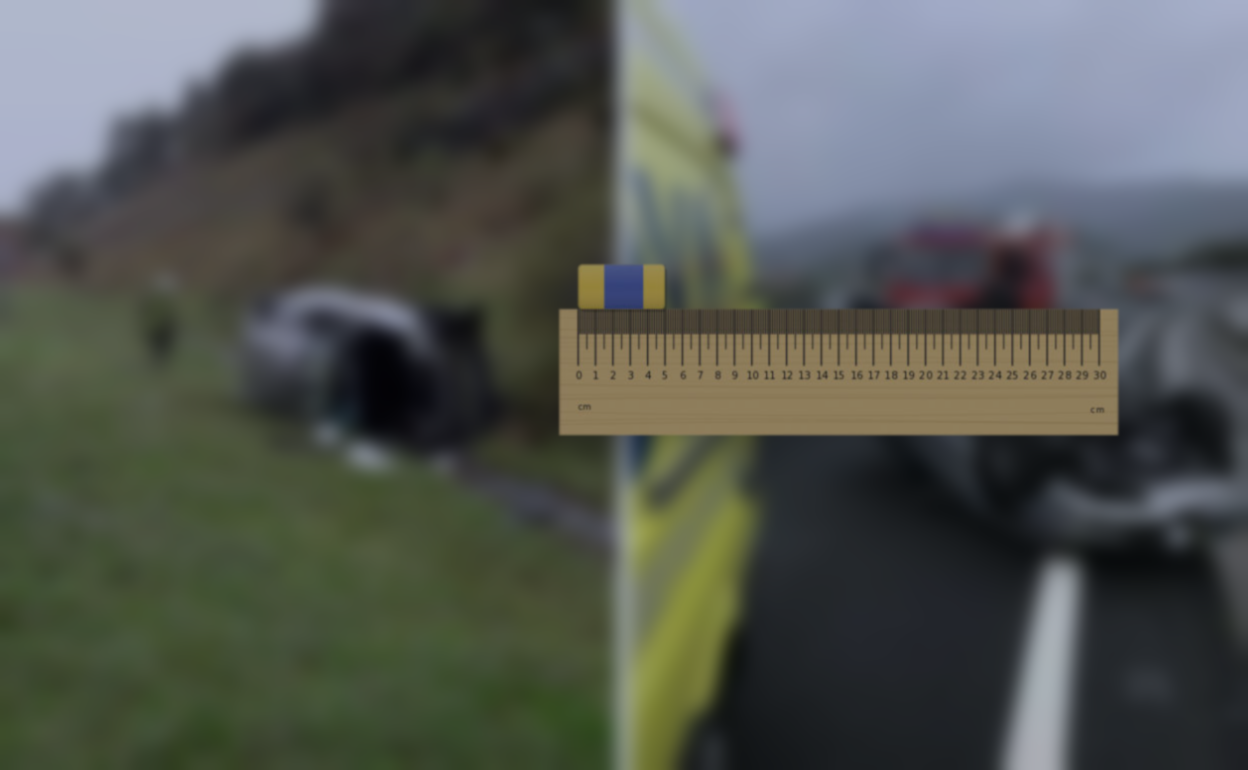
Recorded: 5,cm
